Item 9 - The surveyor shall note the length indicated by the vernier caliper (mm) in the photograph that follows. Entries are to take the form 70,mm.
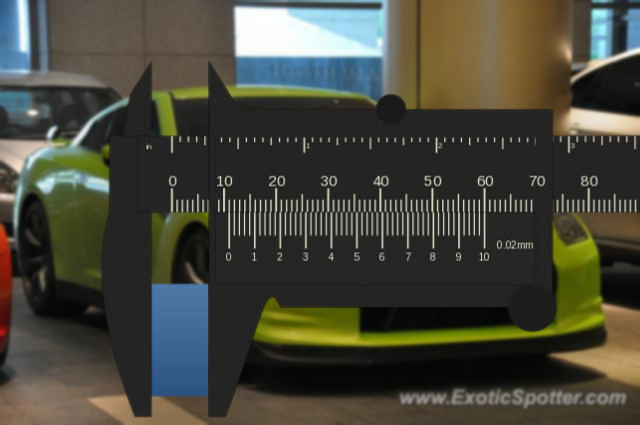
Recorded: 11.0,mm
